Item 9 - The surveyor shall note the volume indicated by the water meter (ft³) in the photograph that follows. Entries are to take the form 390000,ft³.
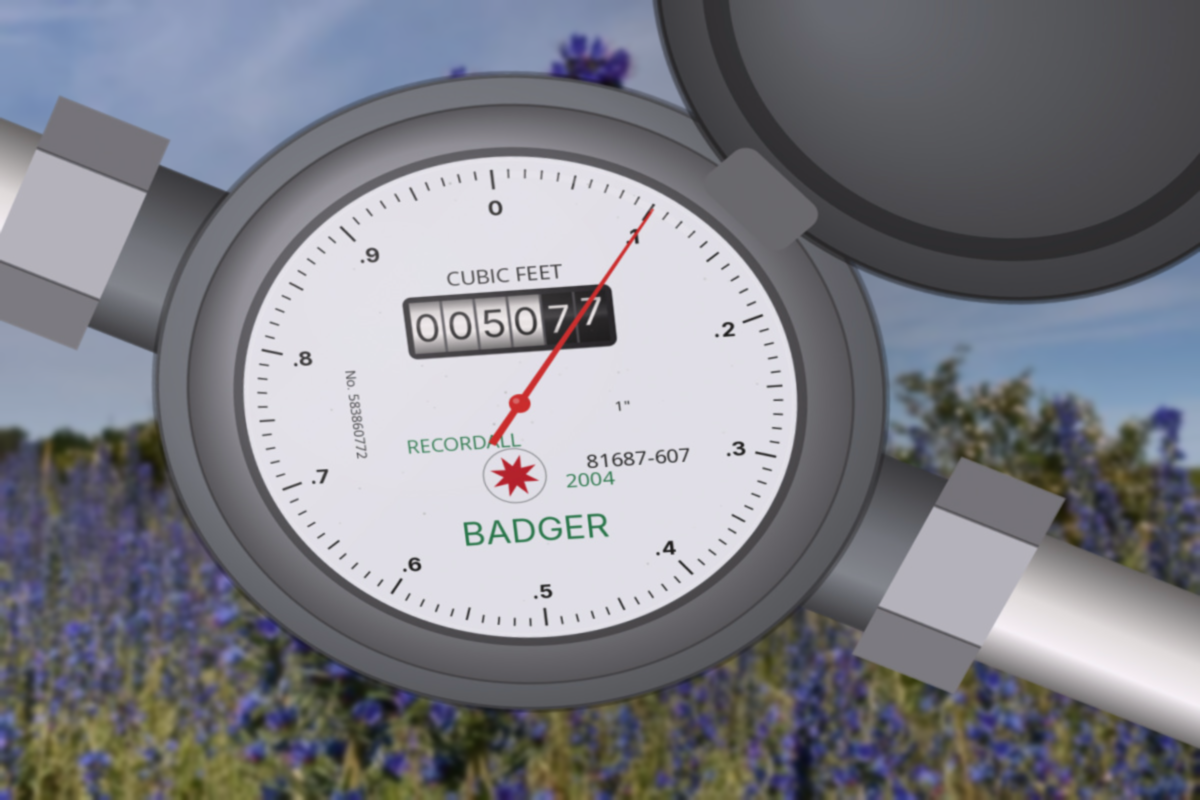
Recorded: 5077.10,ft³
